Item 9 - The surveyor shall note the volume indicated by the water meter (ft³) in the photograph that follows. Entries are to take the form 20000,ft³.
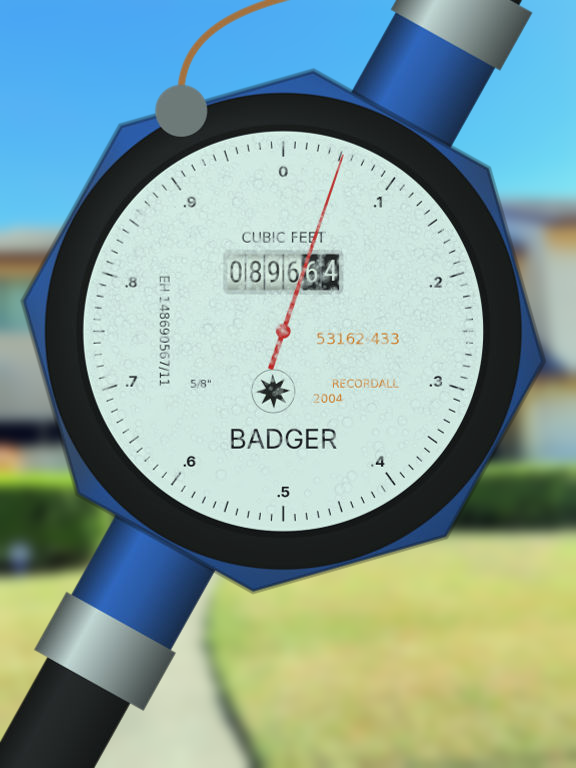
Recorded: 89664.05,ft³
